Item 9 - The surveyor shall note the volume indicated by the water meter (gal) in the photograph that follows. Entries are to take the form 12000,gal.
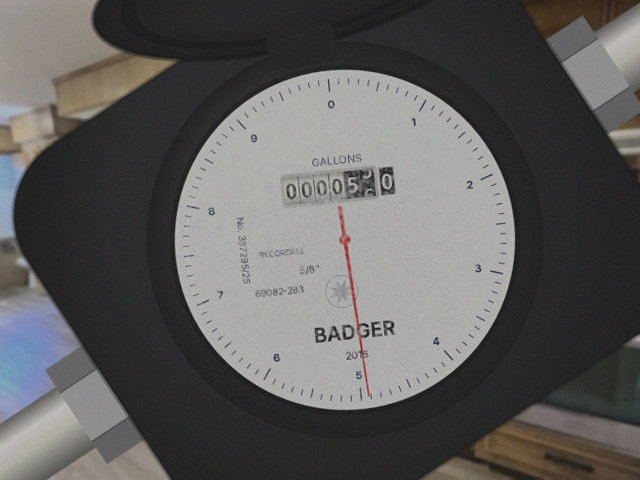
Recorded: 554.9,gal
